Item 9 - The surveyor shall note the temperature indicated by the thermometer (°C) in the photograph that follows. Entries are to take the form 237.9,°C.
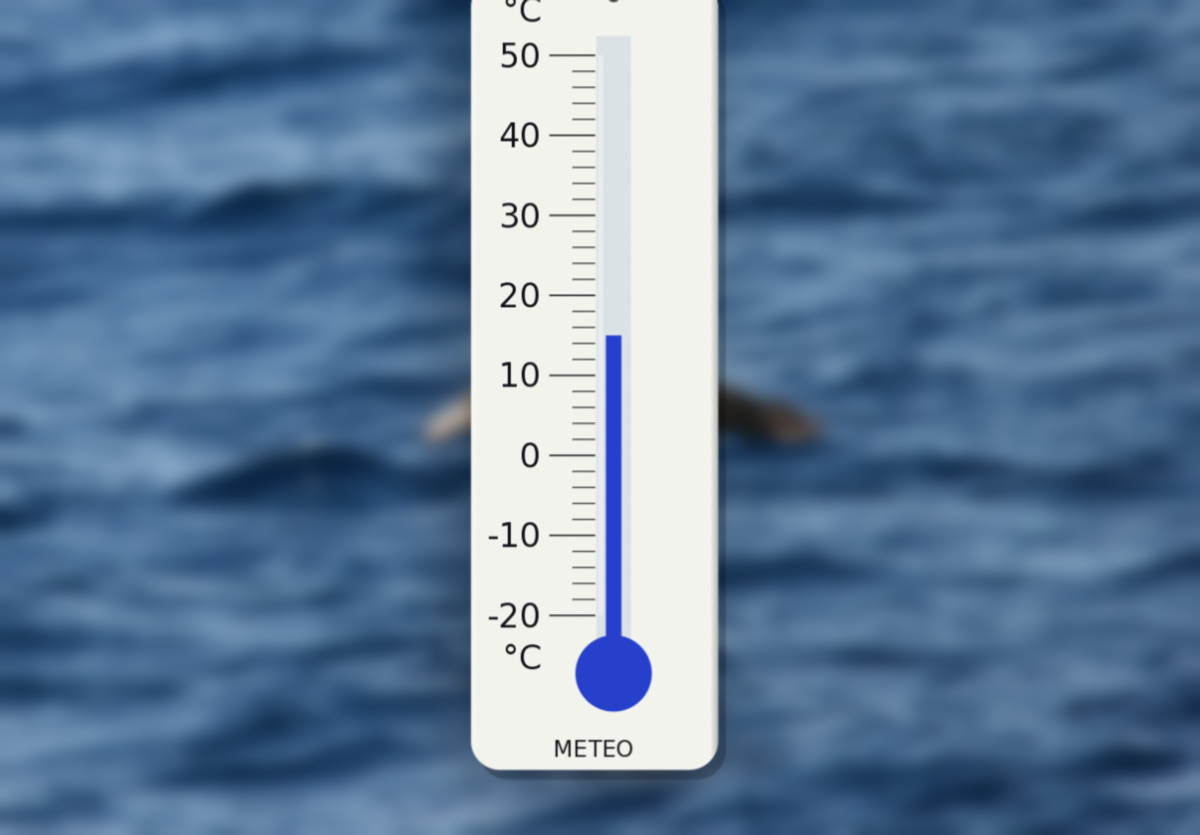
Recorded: 15,°C
